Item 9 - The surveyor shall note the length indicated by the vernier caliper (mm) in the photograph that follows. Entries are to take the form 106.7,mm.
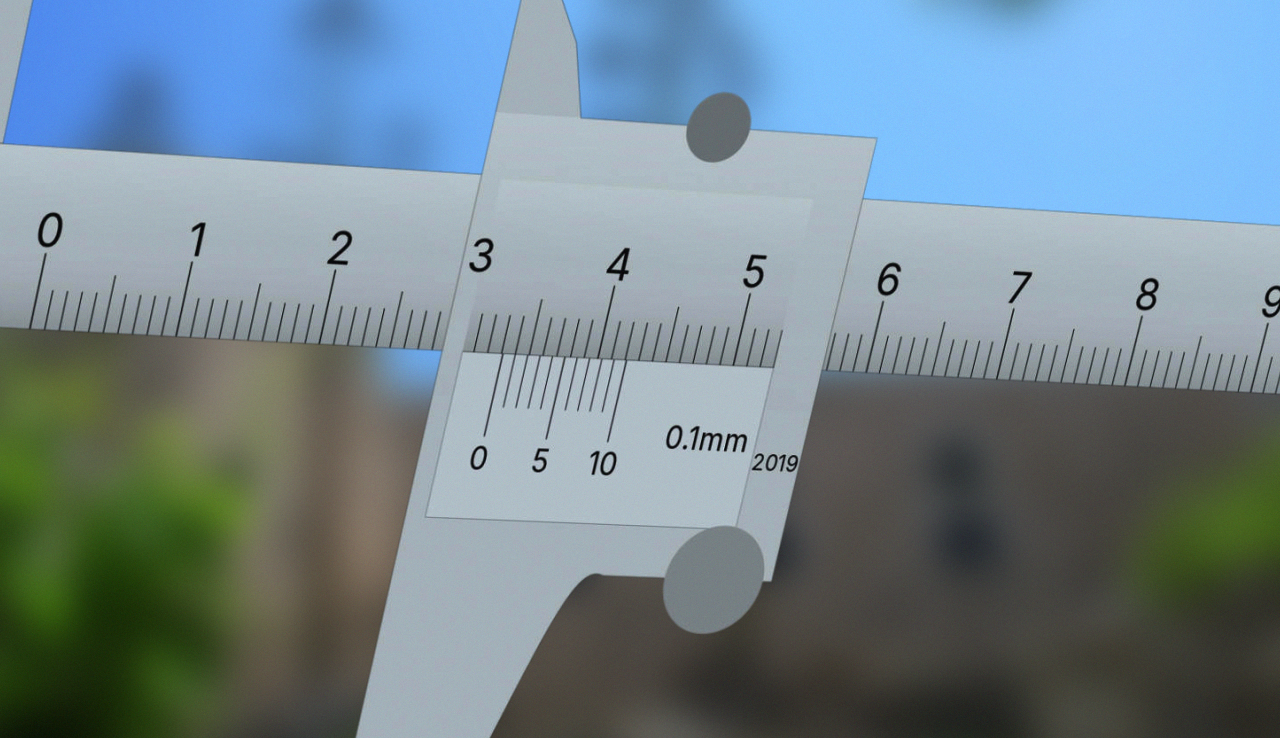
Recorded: 33.1,mm
